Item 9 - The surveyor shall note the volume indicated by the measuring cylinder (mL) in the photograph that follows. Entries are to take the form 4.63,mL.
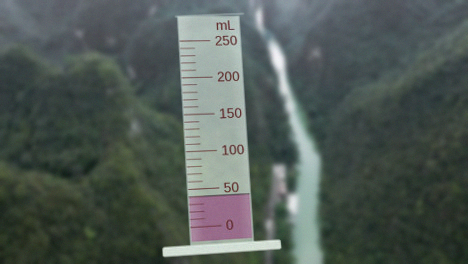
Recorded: 40,mL
